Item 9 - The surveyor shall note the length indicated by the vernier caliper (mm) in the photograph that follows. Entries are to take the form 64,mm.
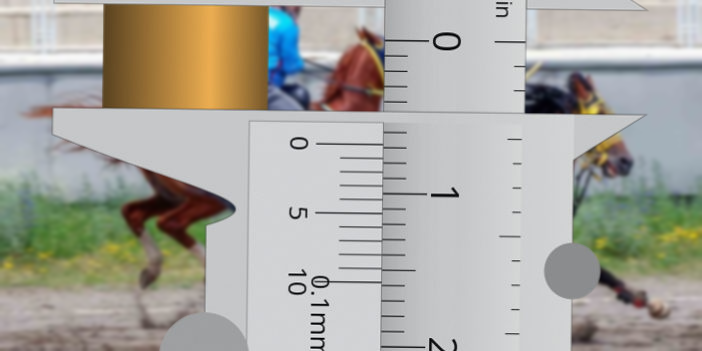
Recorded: 6.8,mm
